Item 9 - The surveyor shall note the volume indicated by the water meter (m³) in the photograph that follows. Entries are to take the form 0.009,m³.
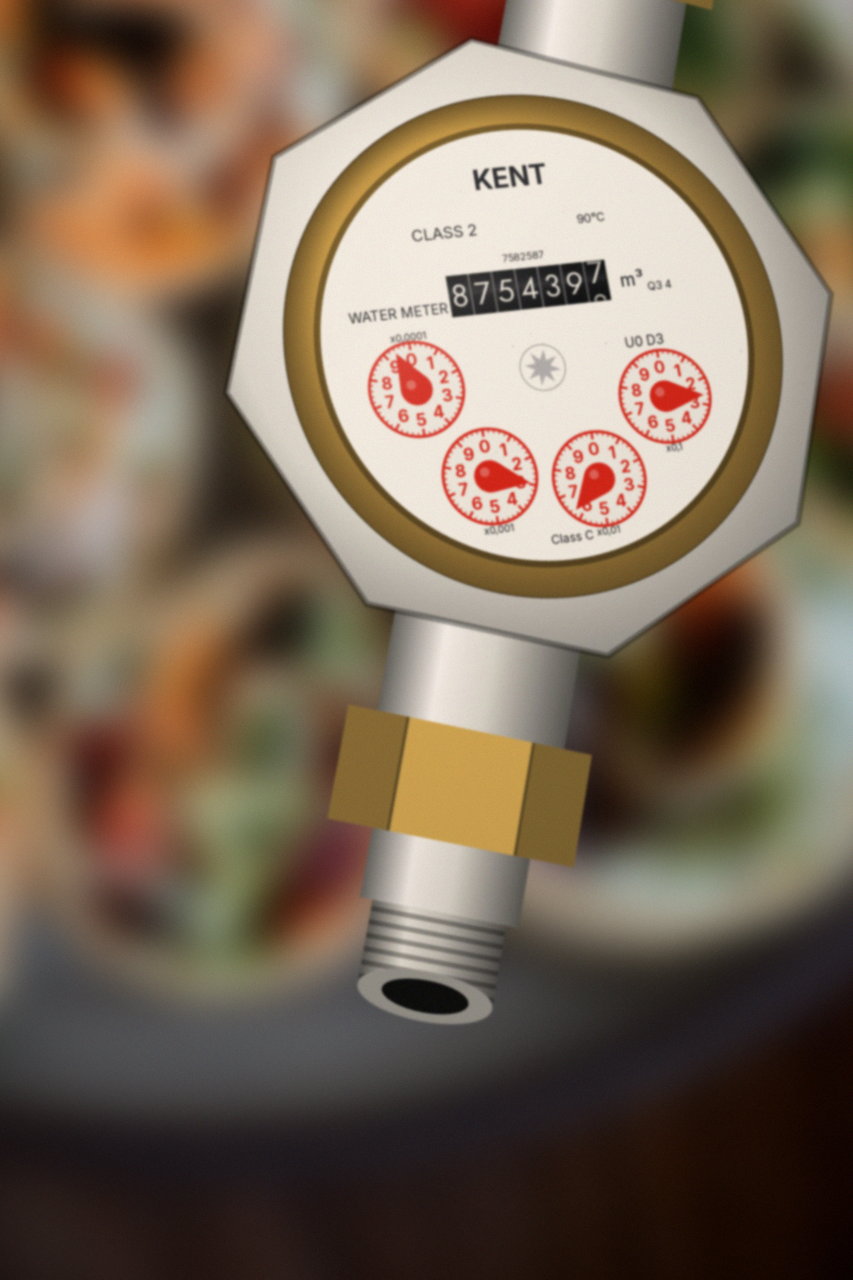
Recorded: 8754397.2629,m³
